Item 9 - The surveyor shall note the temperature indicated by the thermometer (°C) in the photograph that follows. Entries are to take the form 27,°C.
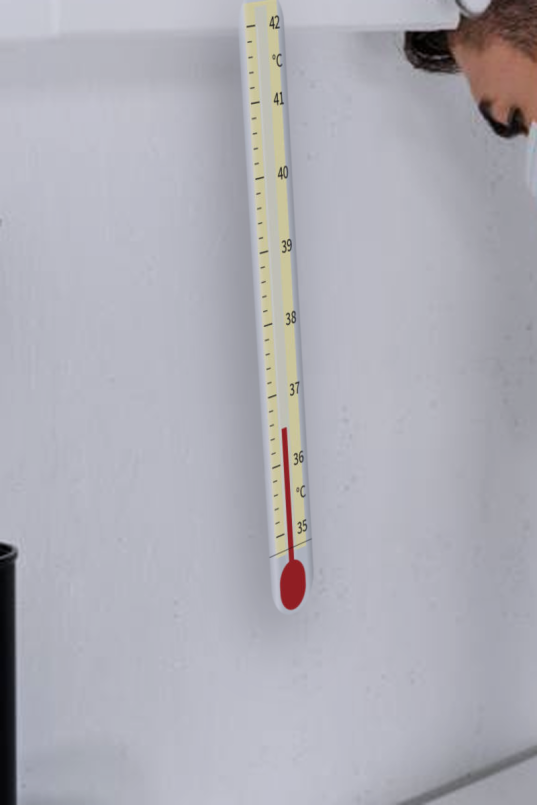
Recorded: 36.5,°C
